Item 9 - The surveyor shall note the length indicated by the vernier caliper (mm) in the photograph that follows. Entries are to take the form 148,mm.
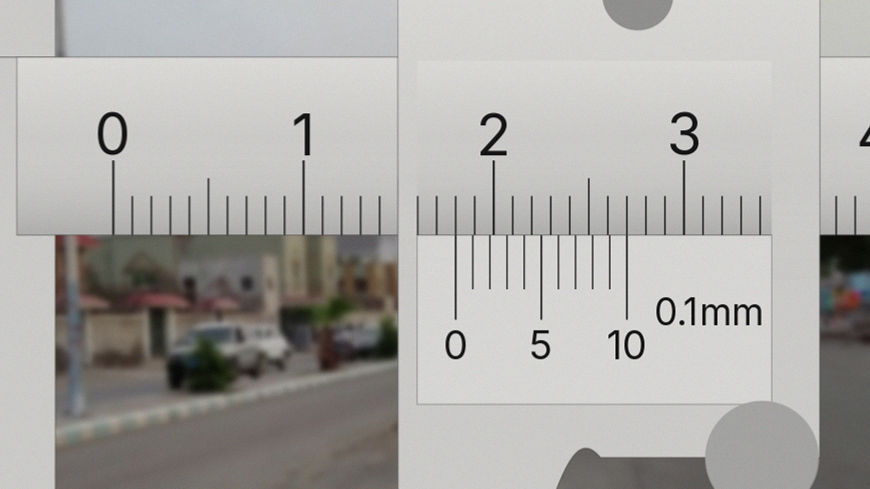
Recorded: 18.0,mm
